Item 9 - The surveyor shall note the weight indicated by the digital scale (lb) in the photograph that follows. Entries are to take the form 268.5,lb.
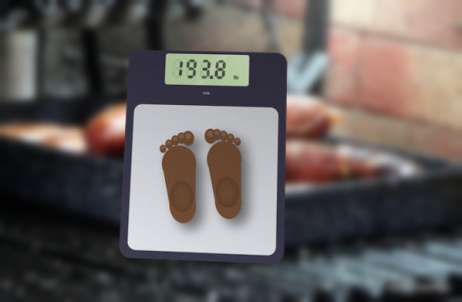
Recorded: 193.8,lb
